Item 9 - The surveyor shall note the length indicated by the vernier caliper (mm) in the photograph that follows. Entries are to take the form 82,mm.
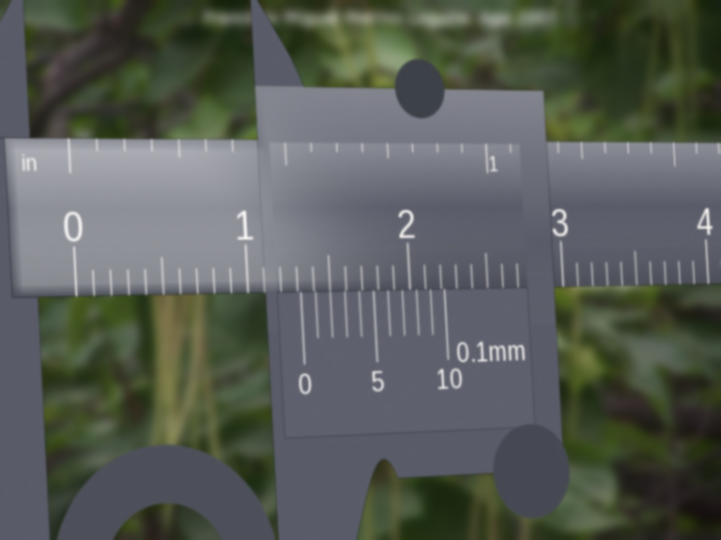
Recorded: 13.2,mm
